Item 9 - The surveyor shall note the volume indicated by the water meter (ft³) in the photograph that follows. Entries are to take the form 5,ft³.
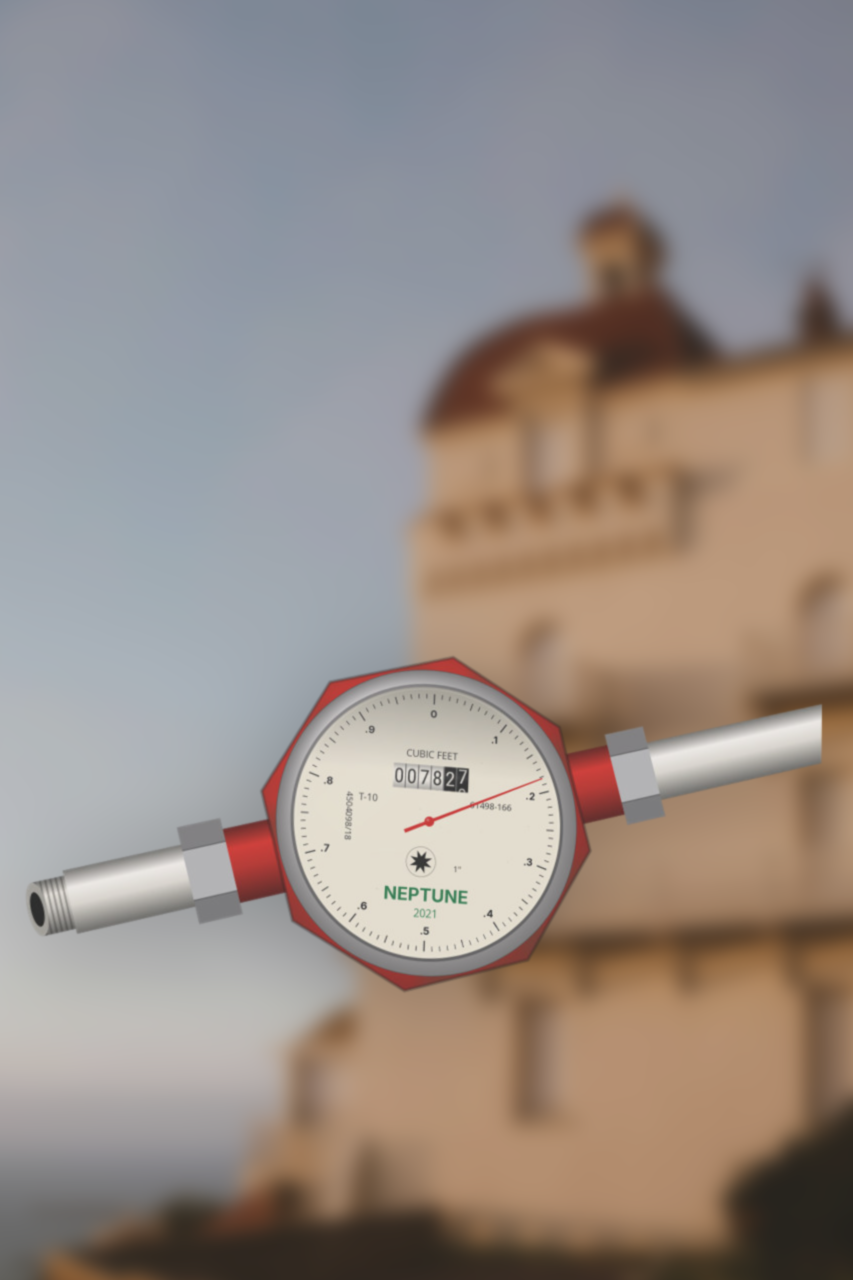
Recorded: 7827.18,ft³
